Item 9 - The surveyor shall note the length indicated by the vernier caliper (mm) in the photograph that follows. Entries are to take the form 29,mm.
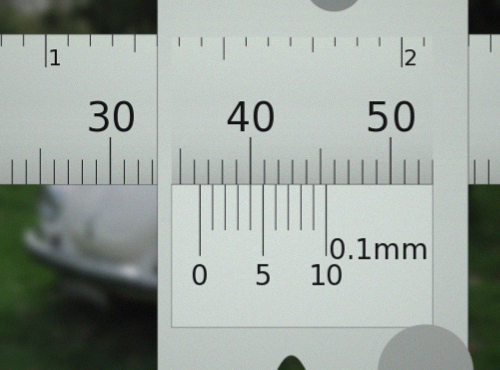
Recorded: 36.4,mm
